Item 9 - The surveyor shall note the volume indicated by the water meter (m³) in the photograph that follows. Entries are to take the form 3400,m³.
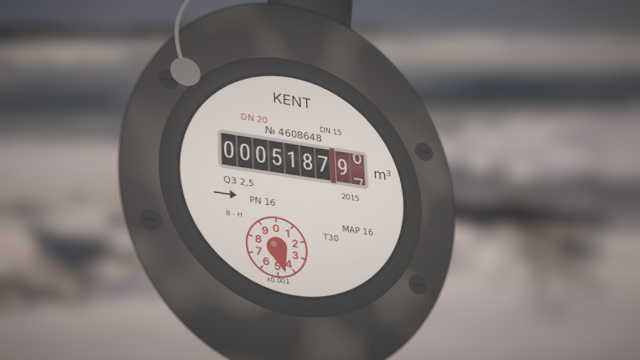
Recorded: 5187.964,m³
